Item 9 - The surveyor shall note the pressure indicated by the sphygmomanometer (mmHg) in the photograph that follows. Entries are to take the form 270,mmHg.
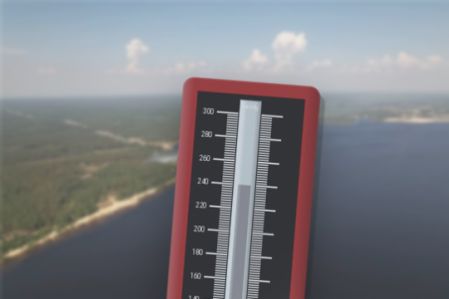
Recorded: 240,mmHg
